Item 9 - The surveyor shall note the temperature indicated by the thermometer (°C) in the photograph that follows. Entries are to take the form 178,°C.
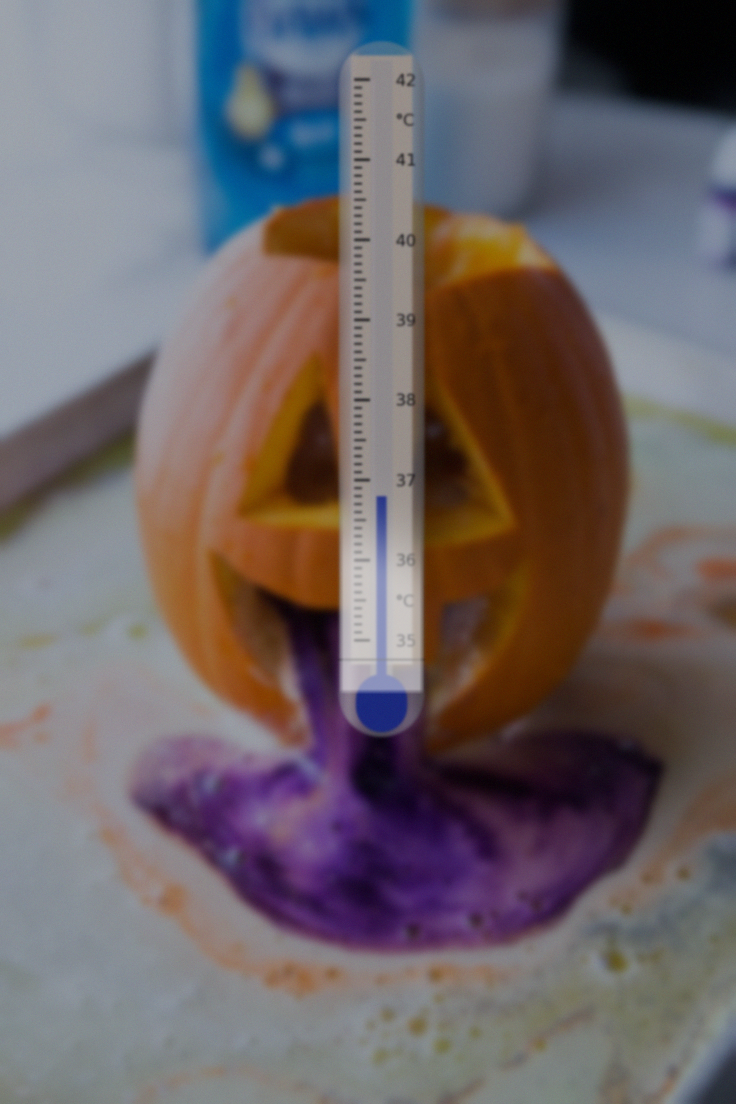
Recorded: 36.8,°C
